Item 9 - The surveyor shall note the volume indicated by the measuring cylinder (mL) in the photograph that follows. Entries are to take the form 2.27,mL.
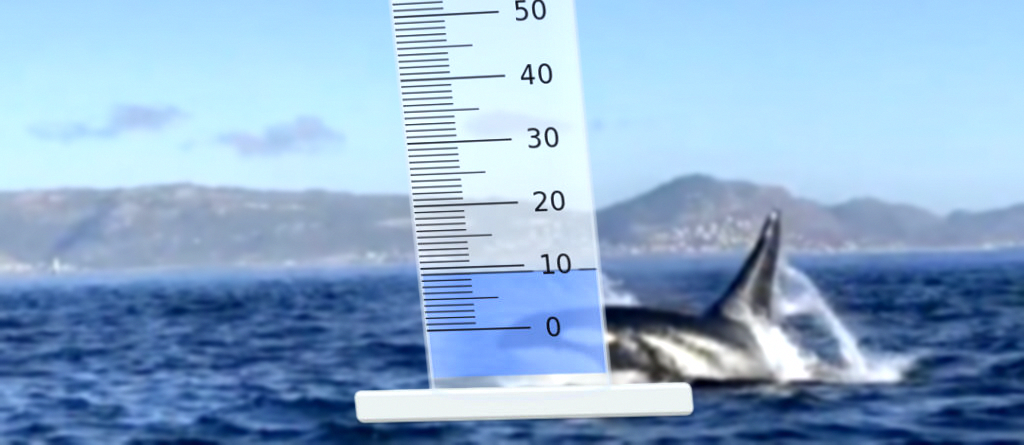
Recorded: 9,mL
